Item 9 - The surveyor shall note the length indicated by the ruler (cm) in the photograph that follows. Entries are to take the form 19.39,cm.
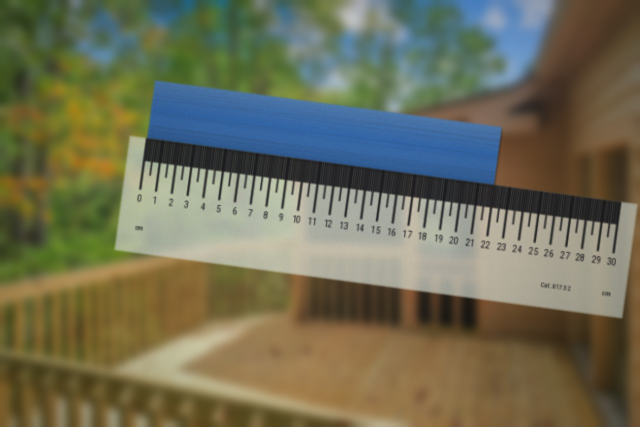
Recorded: 22,cm
